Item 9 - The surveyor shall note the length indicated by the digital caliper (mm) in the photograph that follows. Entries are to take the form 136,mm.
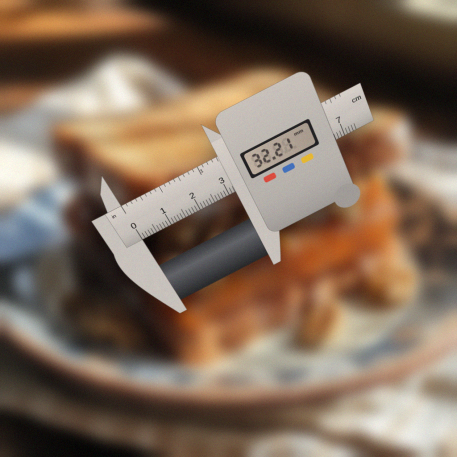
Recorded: 32.21,mm
